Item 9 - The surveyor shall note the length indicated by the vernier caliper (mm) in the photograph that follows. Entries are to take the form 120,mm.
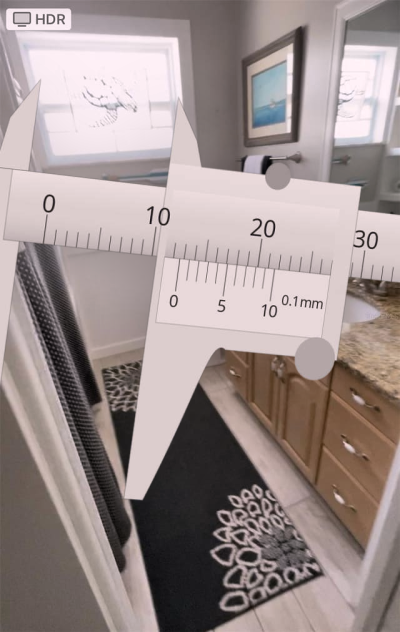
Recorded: 12.6,mm
